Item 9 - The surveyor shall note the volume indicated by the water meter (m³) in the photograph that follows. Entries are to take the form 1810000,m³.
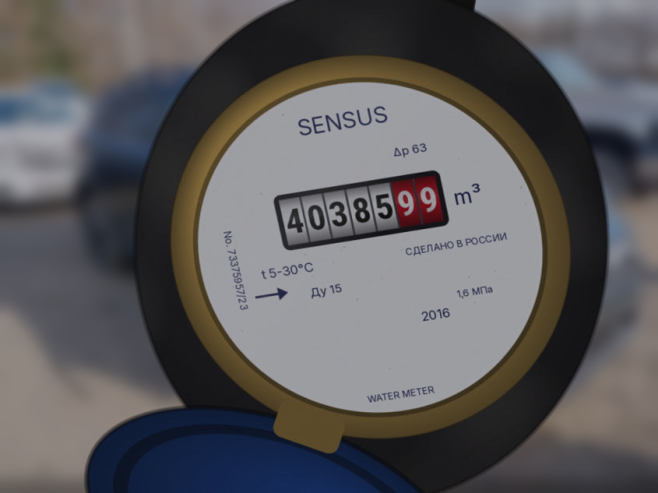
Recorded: 40385.99,m³
